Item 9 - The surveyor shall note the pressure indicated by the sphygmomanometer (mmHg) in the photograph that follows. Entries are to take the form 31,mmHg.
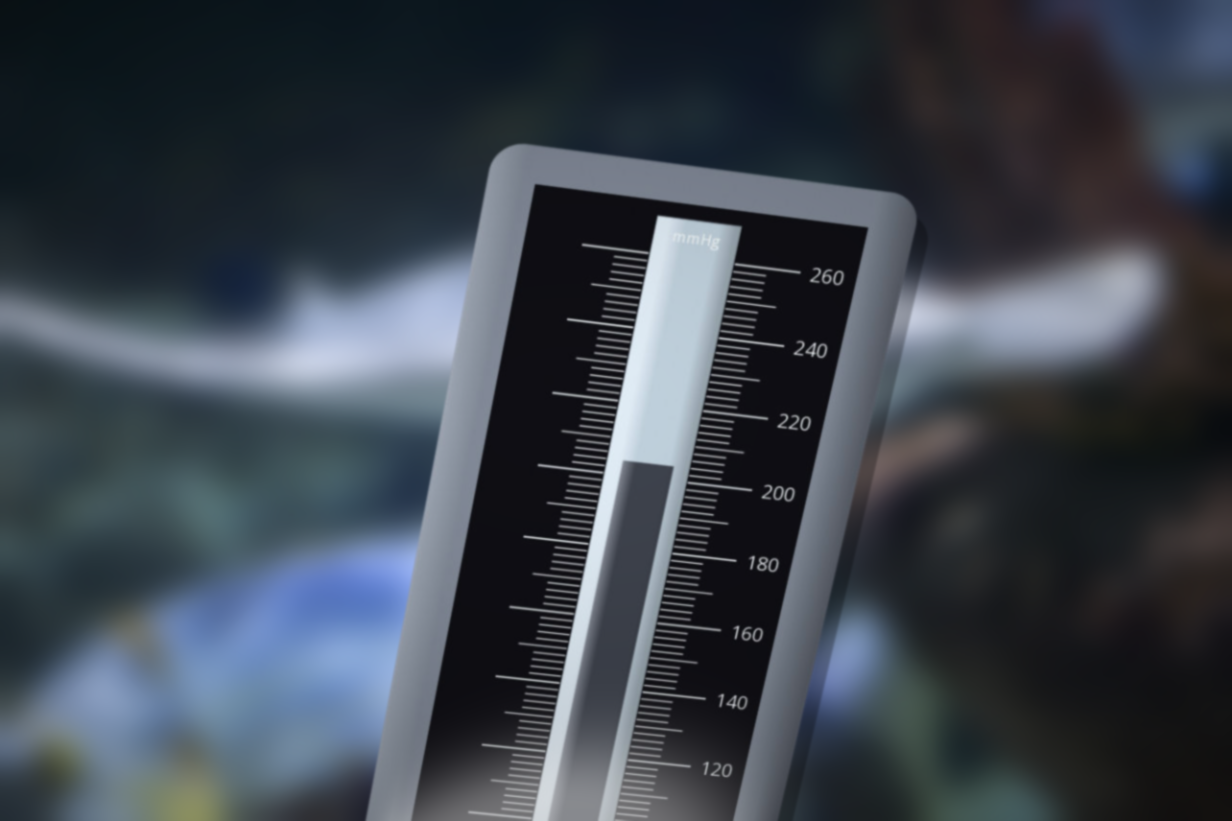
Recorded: 204,mmHg
